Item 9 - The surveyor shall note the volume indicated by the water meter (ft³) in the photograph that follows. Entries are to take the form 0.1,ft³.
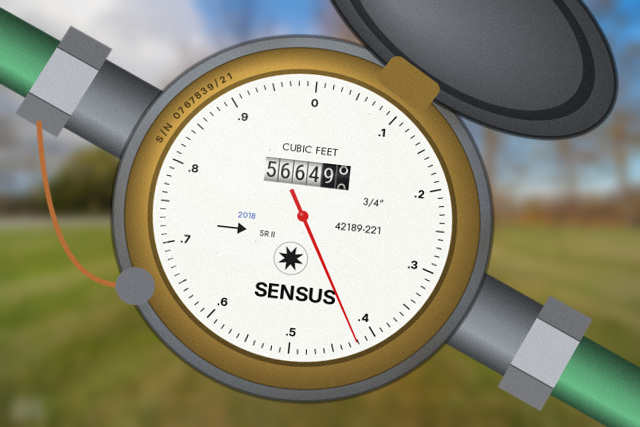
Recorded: 566498.42,ft³
